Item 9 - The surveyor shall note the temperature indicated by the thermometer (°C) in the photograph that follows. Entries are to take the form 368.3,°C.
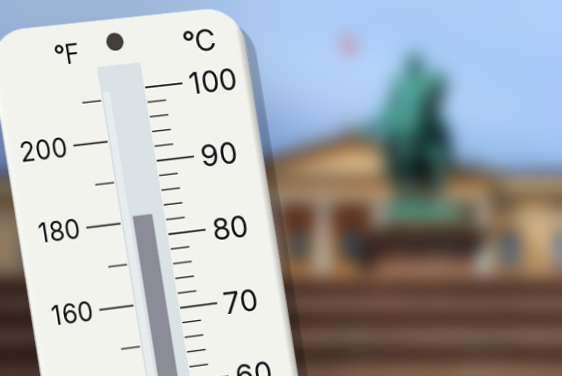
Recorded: 83,°C
